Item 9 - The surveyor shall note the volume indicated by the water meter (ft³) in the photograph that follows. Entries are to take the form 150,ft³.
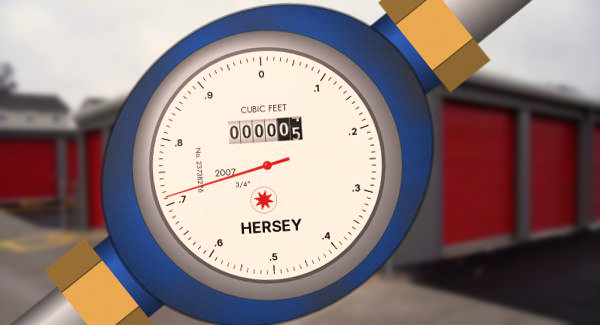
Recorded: 4.71,ft³
